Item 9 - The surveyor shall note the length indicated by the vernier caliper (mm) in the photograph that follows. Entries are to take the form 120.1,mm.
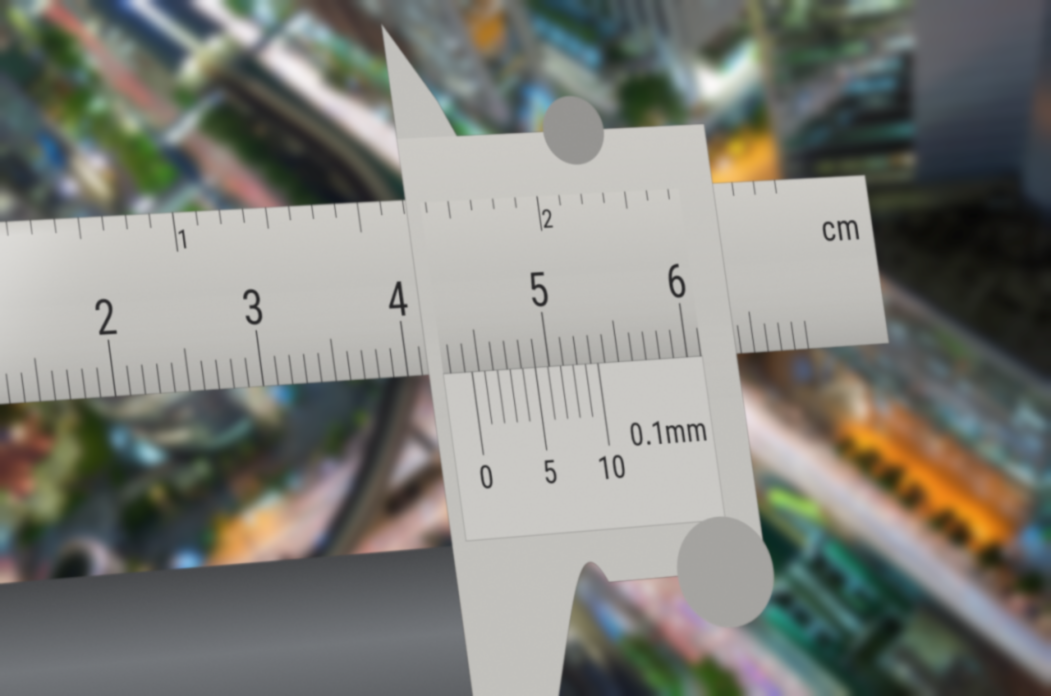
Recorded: 44.5,mm
